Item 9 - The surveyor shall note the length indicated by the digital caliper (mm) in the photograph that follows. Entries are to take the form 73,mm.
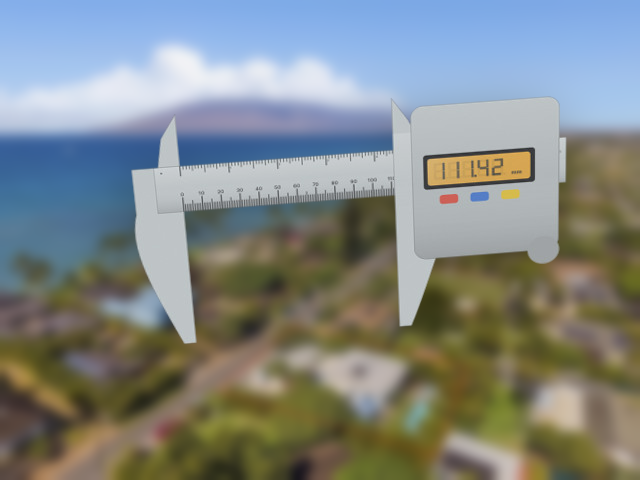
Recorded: 111.42,mm
